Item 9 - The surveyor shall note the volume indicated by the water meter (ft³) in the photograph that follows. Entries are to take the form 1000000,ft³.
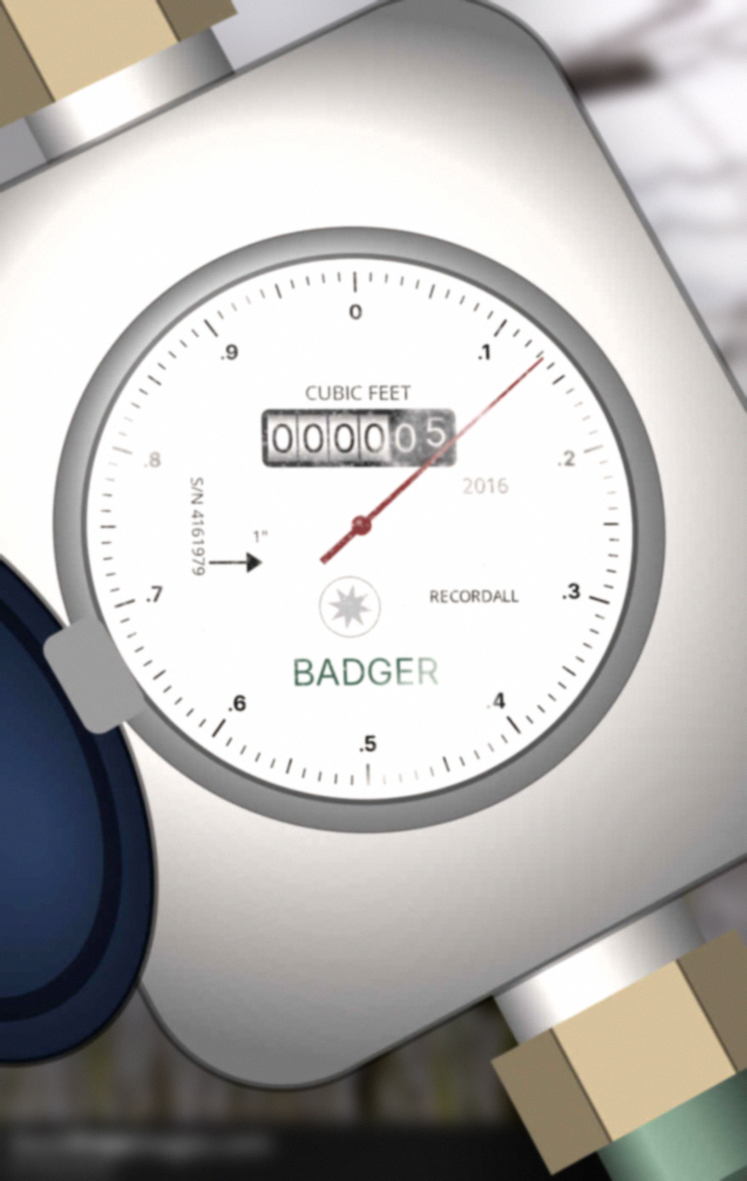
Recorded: 5.13,ft³
